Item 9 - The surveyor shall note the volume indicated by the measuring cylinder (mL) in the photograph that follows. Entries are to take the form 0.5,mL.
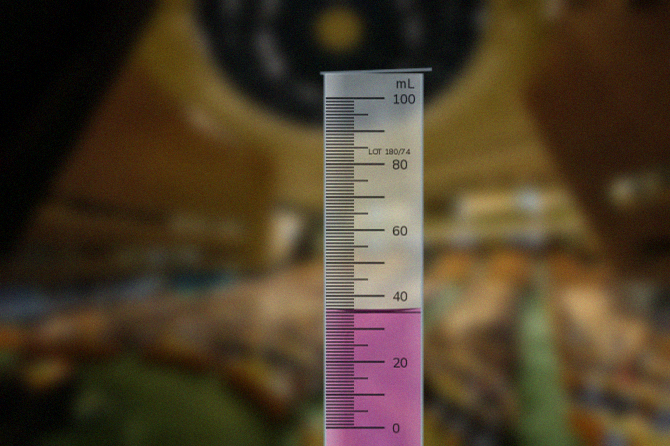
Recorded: 35,mL
